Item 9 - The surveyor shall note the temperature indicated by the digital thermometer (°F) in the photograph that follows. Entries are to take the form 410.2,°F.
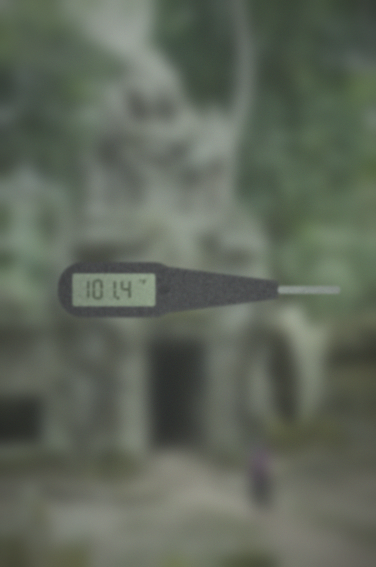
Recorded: 101.4,°F
